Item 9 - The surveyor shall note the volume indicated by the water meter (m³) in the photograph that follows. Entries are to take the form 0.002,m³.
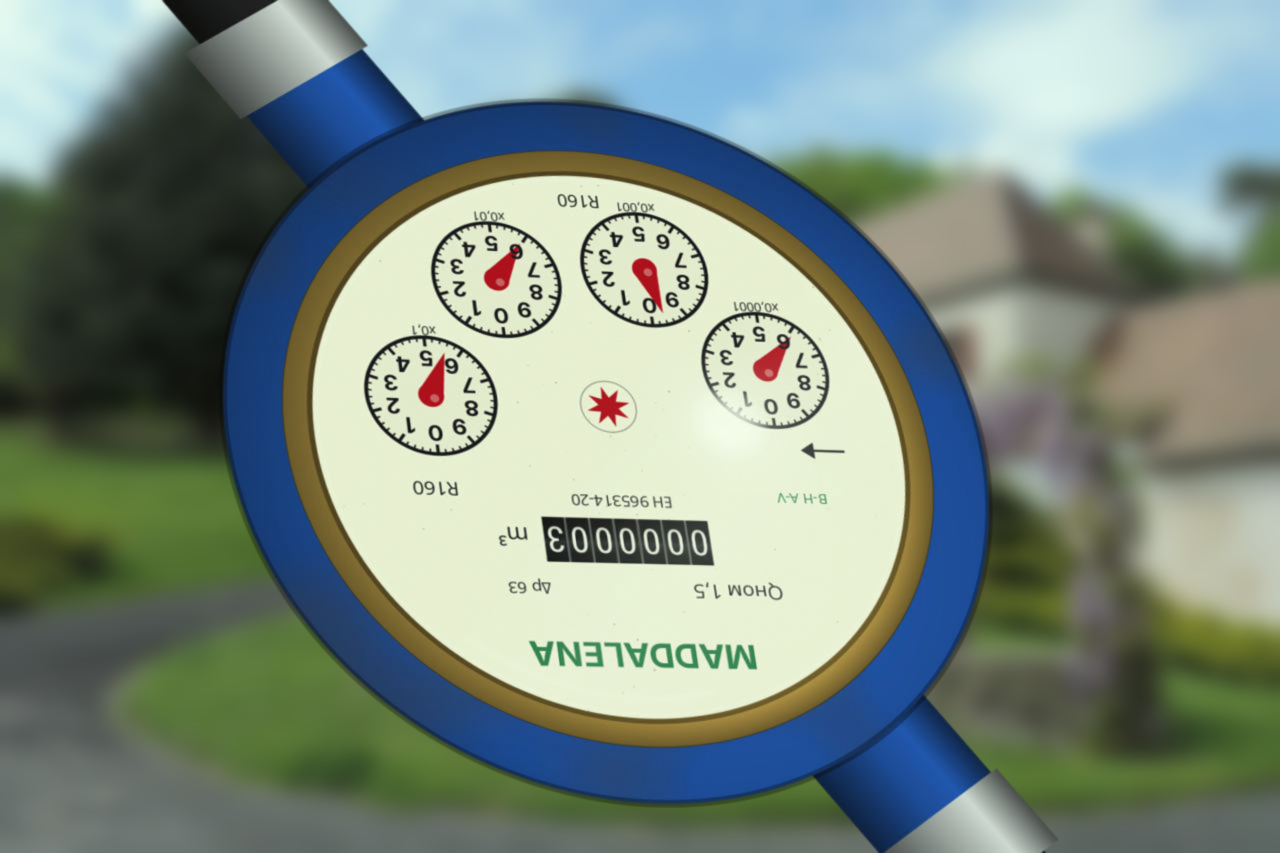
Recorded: 3.5596,m³
